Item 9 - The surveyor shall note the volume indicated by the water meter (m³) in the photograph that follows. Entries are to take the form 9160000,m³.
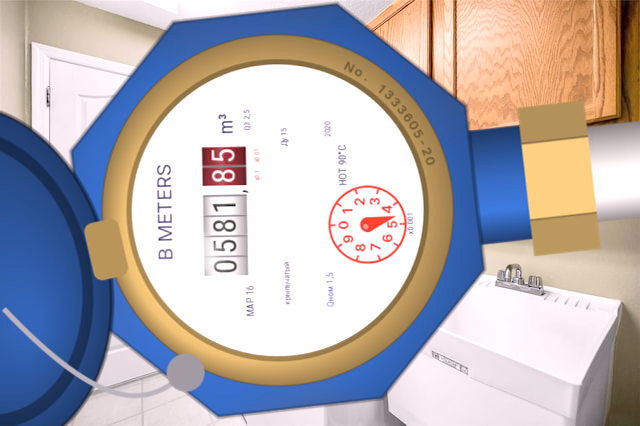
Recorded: 581.854,m³
